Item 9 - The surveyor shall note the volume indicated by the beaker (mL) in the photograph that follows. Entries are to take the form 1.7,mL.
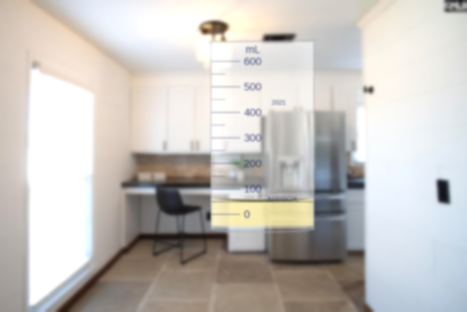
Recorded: 50,mL
